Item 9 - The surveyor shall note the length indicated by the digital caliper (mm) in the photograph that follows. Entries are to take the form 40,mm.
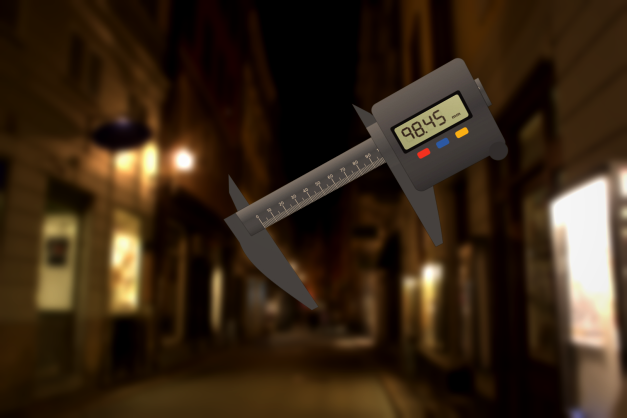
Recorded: 98.45,mm
